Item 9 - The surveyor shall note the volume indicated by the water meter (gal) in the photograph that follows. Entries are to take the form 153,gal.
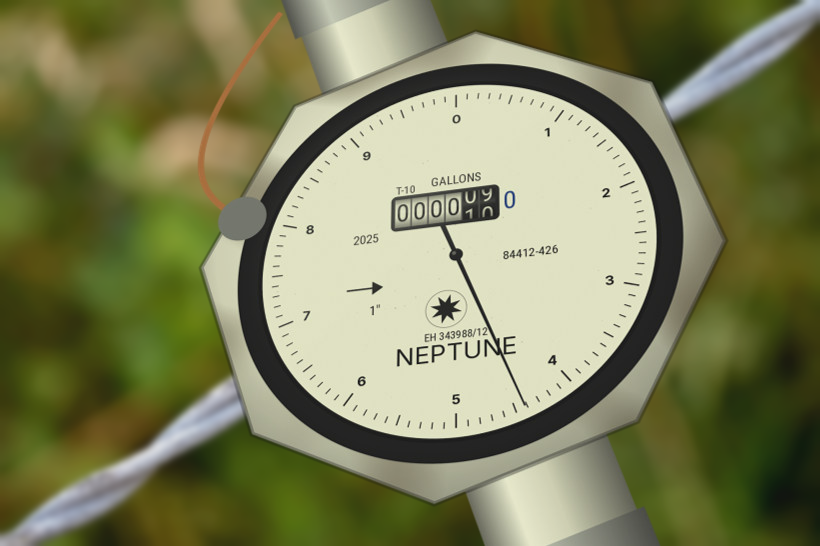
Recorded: 94.4,gal
